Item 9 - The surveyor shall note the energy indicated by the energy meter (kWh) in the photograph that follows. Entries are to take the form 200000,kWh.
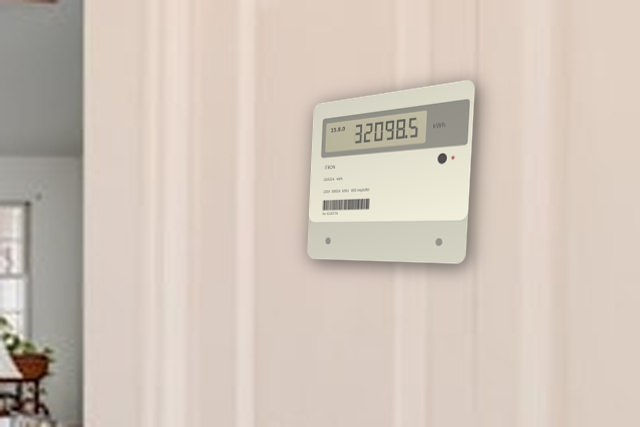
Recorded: 32098.5,kWh
